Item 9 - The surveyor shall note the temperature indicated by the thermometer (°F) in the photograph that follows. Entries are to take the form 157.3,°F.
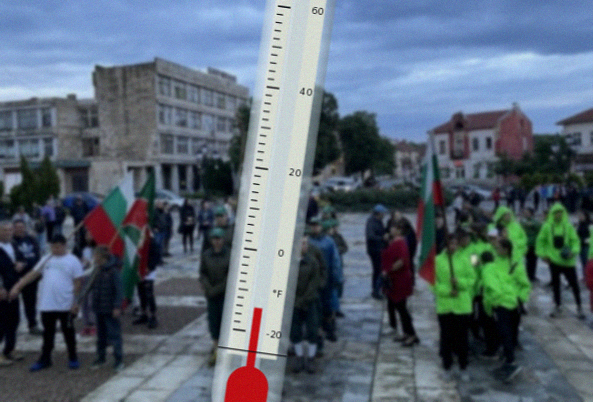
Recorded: -14,°F
